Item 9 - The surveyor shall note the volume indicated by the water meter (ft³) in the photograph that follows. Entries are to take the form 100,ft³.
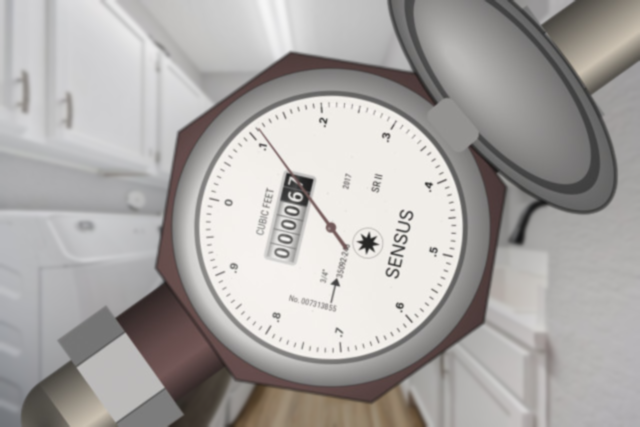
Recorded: 67.11,ft³
